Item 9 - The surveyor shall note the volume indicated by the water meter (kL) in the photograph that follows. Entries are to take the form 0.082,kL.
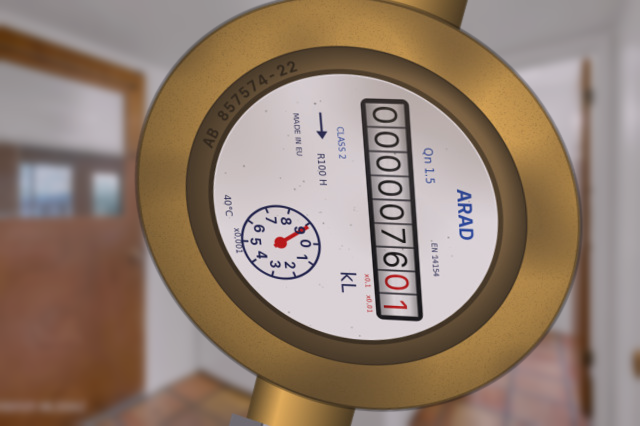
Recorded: 76.009,kL
